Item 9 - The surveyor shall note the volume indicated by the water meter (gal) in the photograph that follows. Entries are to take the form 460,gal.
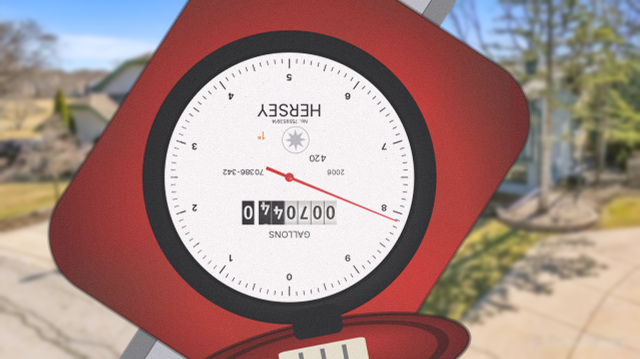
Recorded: 70438.1,gal
